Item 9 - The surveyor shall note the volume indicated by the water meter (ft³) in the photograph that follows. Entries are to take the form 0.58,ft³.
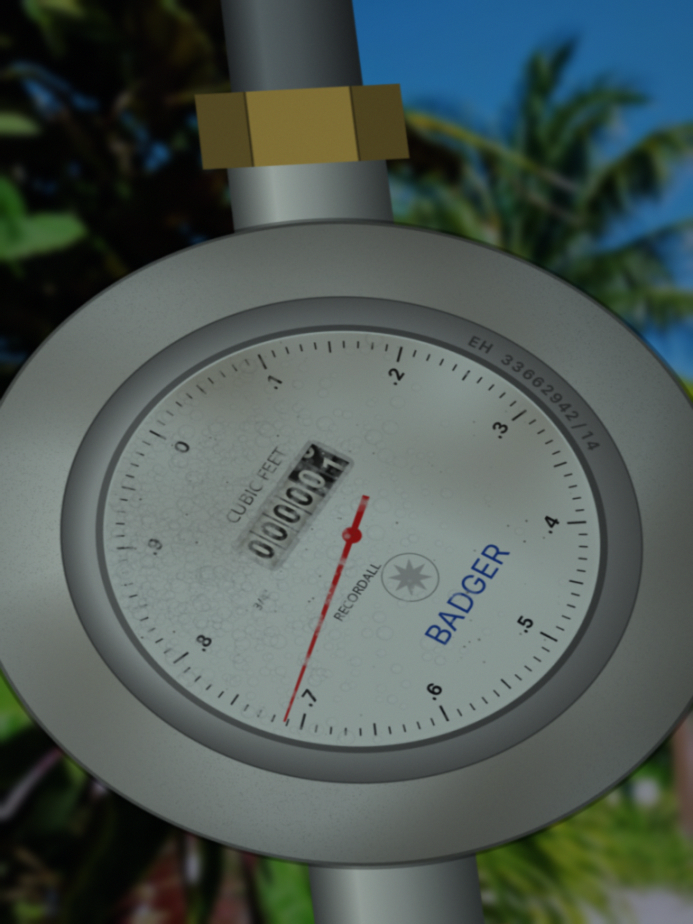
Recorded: 0.71,ft³
